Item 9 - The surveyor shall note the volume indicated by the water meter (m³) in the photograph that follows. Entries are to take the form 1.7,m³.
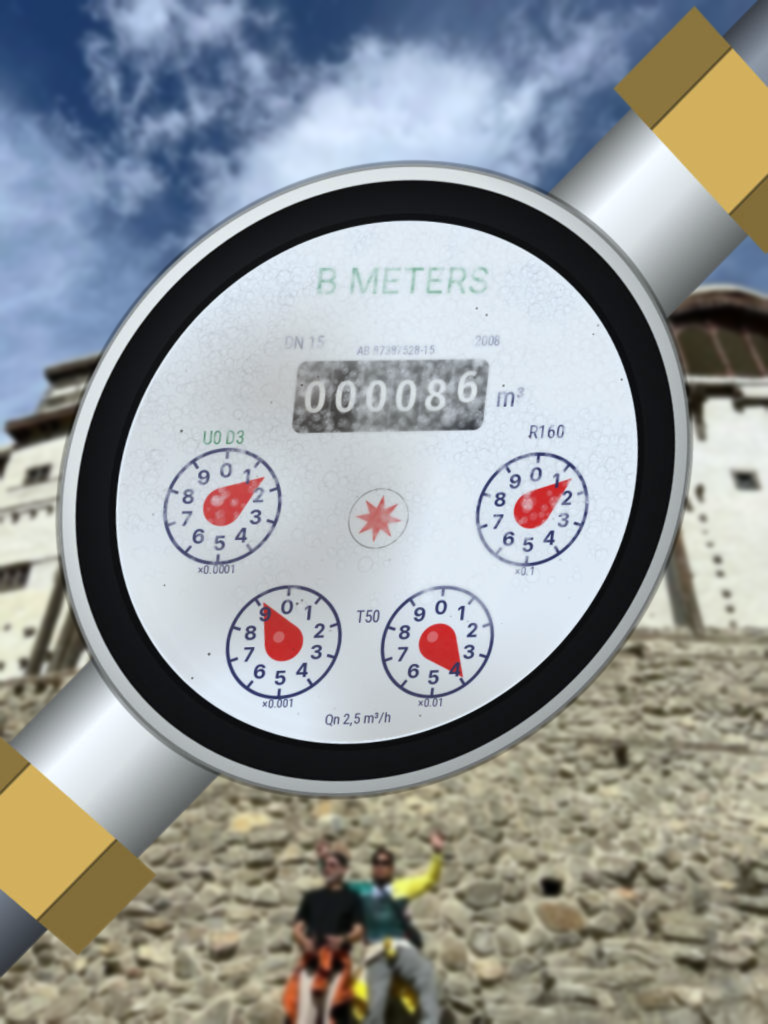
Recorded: 86.1391,m³
